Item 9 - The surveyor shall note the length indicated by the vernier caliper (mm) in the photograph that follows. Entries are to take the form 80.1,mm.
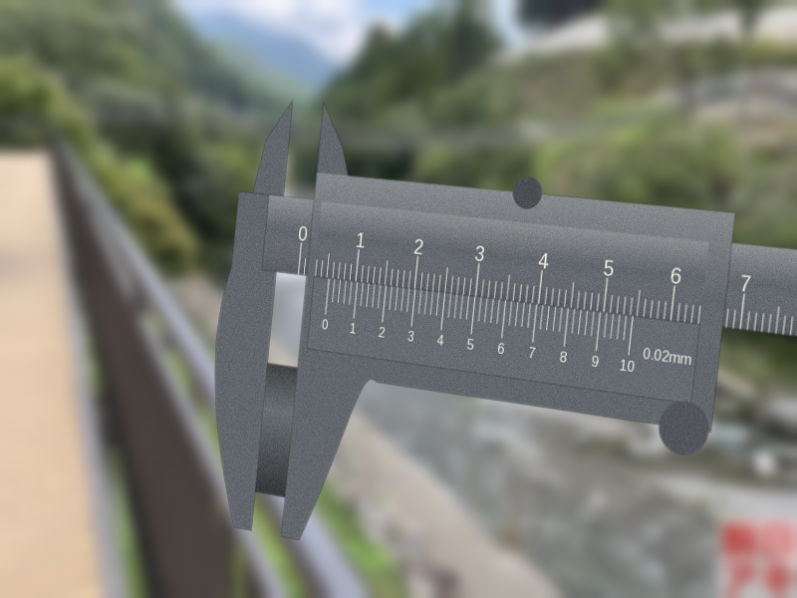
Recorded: 5.4,mm
